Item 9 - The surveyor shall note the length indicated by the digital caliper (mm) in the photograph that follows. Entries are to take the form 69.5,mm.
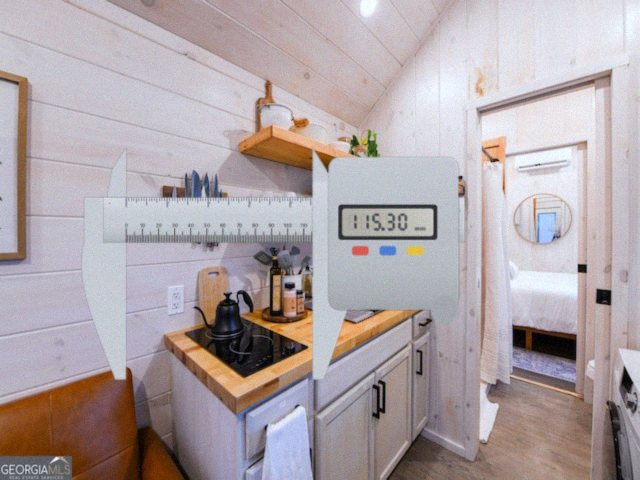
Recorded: 115.30,mm
